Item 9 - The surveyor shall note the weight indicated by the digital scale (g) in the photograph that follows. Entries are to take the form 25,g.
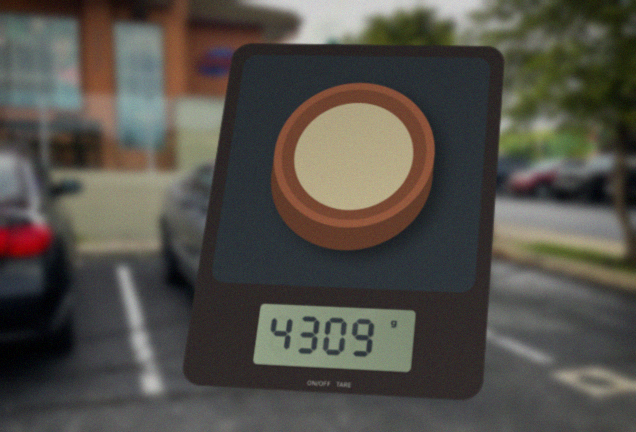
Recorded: 4309,g
